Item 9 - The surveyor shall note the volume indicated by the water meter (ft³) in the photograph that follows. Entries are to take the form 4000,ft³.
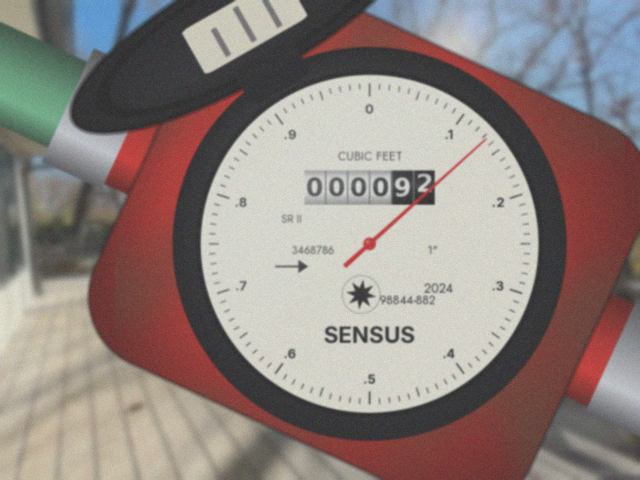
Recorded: 92.13,ft³
